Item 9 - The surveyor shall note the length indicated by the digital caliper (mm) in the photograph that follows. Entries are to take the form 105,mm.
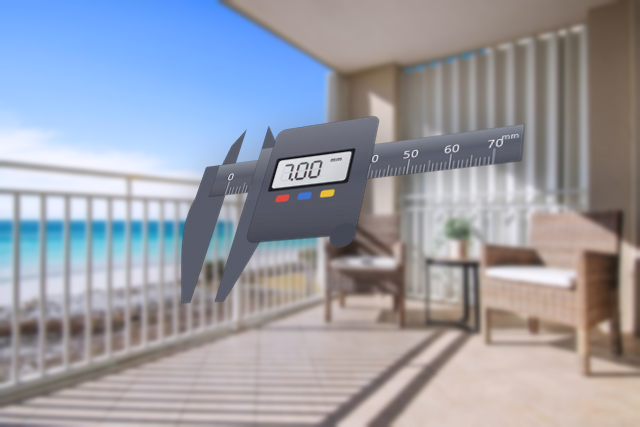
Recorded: 7.00,mm
